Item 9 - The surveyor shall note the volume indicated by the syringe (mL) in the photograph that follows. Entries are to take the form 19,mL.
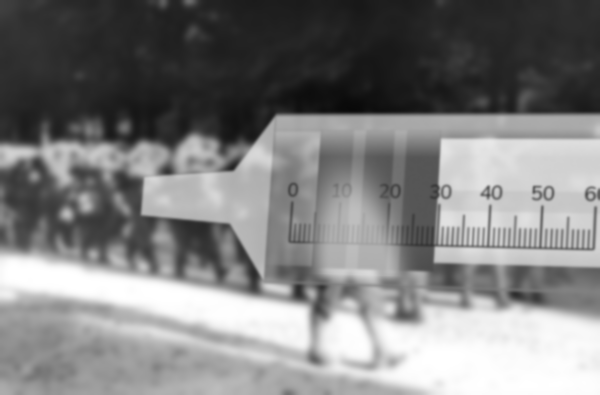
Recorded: 5,mL
